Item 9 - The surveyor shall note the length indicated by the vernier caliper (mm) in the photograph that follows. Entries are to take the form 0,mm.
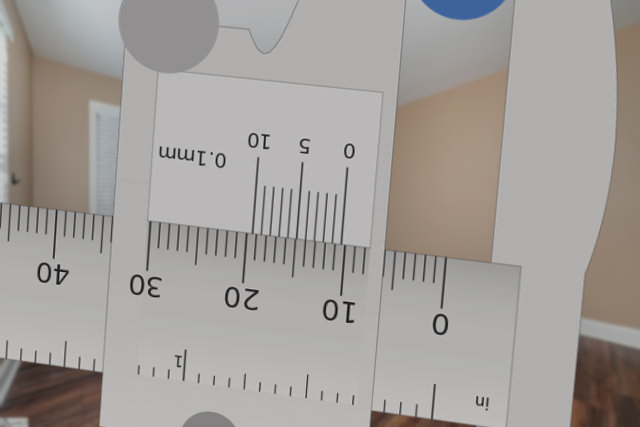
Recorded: 10.4,mm
